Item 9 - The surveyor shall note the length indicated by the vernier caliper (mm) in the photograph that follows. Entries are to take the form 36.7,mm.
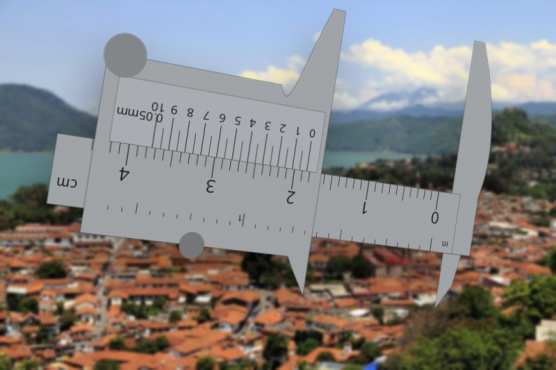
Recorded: 18.4,mm
